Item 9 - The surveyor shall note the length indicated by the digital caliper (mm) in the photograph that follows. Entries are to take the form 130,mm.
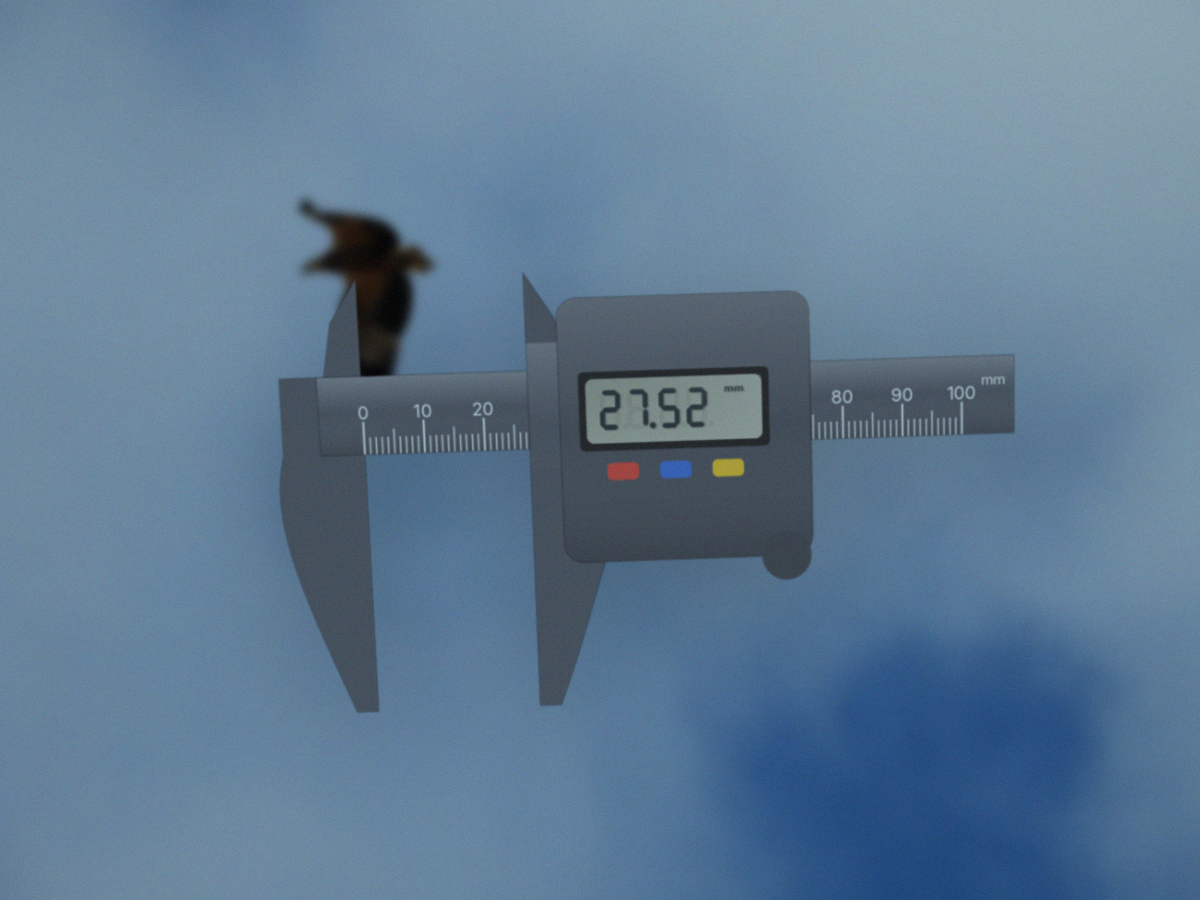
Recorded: 27.52,mm
